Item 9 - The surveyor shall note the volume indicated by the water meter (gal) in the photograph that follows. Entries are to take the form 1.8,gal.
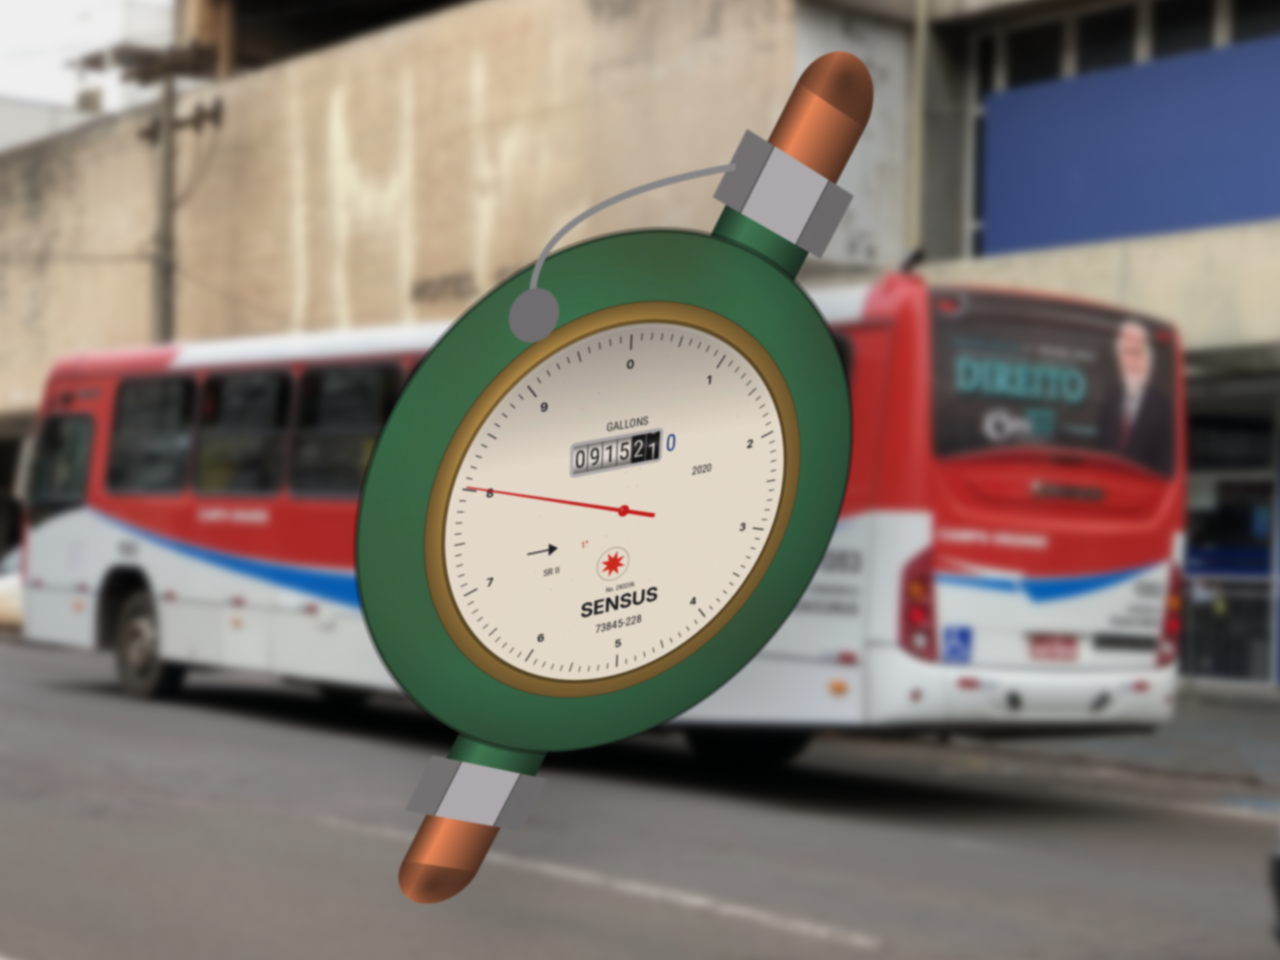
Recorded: 915208.0,gal
